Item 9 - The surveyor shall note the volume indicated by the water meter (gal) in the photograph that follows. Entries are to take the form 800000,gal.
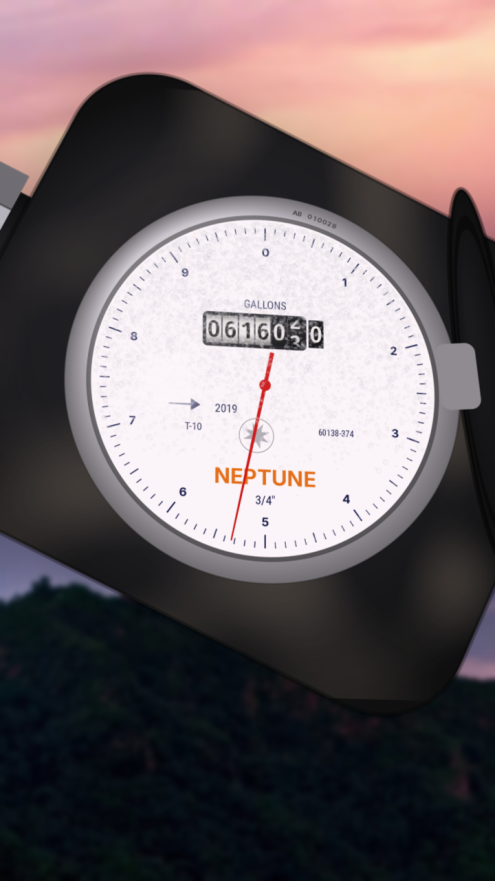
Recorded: 616025.3,gal
